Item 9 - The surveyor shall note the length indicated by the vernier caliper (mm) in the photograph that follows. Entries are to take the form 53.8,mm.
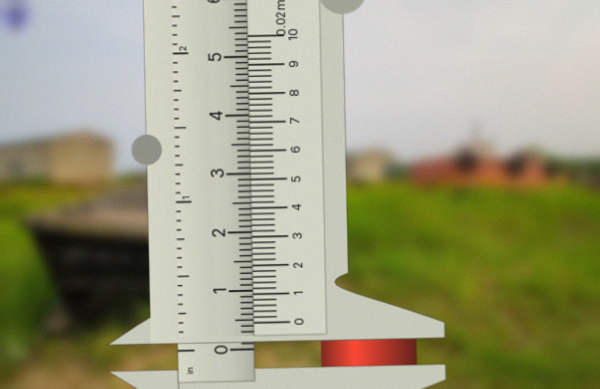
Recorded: 4.5,mm
